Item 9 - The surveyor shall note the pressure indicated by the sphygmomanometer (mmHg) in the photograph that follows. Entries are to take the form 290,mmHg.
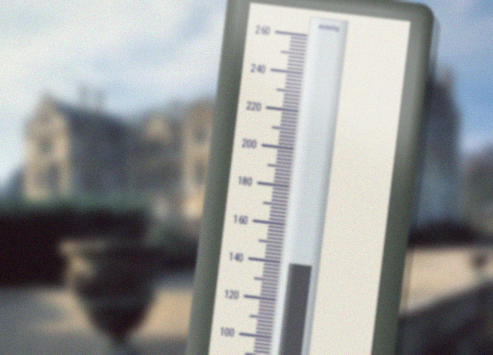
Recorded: 140,mmHg
